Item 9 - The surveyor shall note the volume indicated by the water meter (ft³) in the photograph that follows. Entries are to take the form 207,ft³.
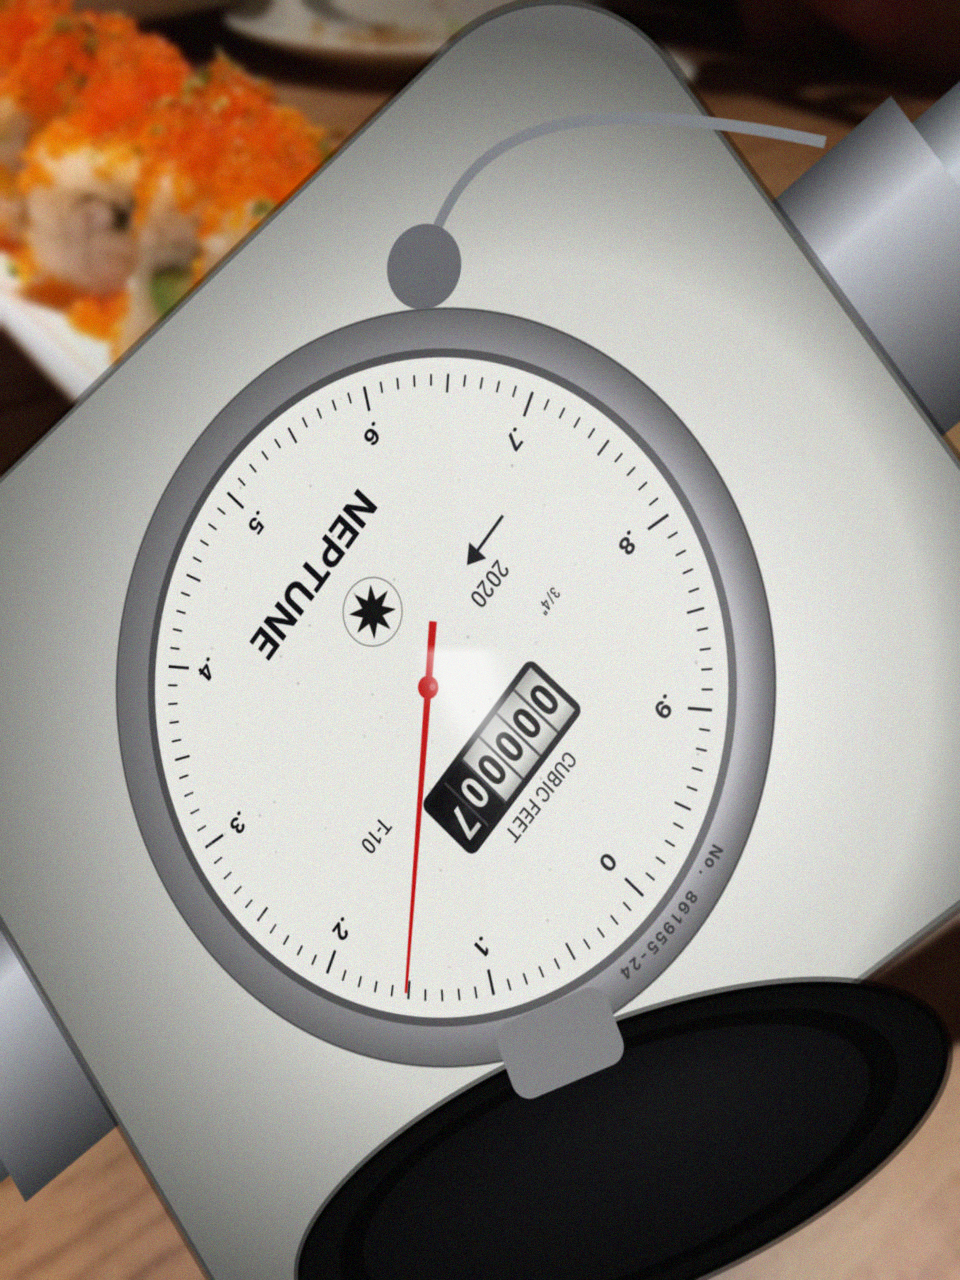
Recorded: 7.15,ft³
